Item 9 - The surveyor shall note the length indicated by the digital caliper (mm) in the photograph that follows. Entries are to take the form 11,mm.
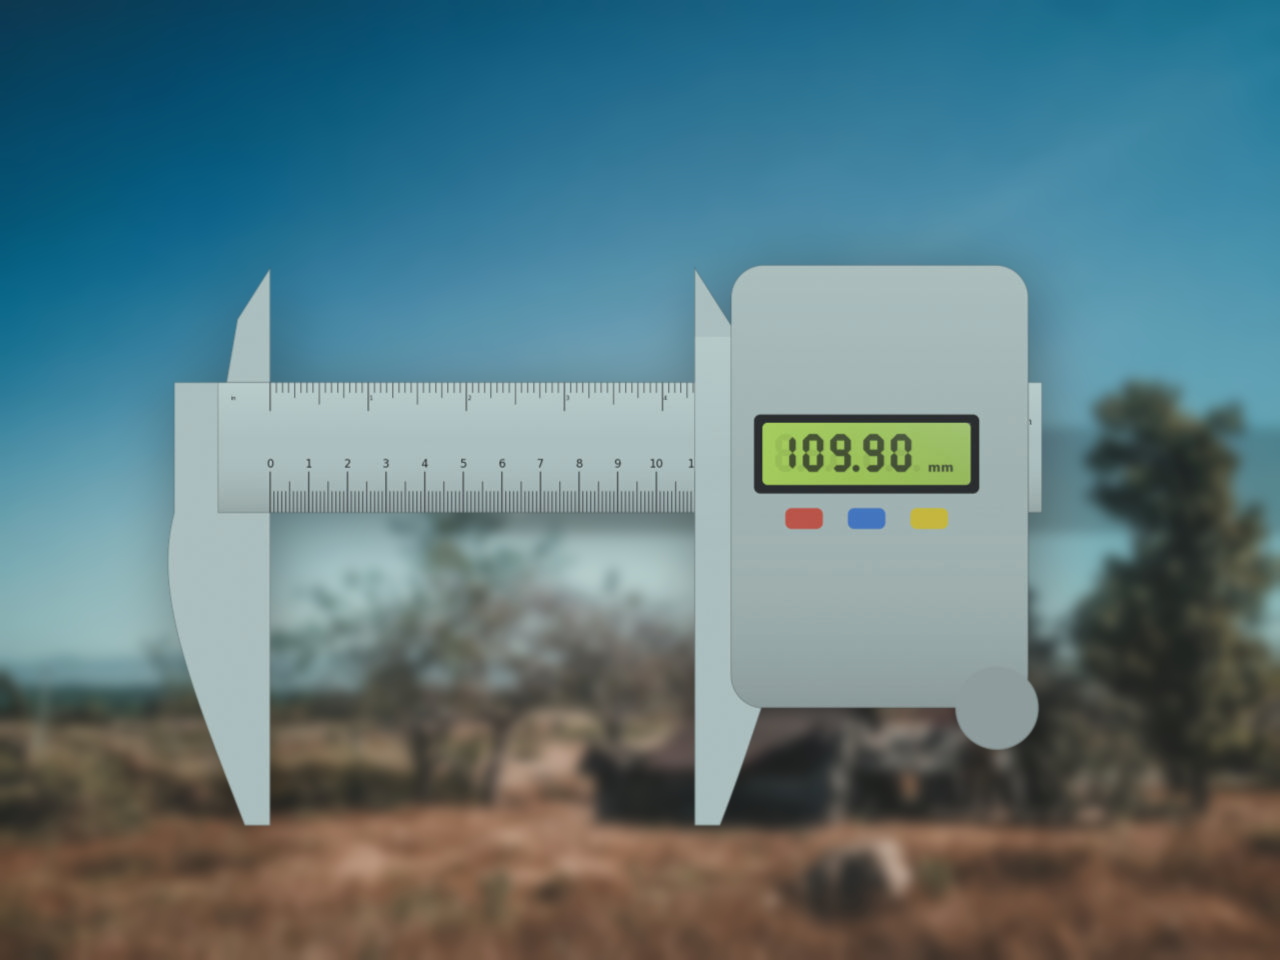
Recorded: 109.90,mm
